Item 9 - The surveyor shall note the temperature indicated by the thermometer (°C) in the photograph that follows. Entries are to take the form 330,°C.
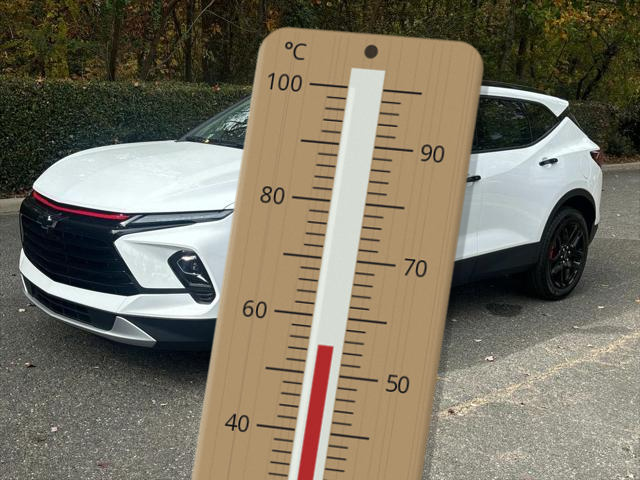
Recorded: 55,°C
